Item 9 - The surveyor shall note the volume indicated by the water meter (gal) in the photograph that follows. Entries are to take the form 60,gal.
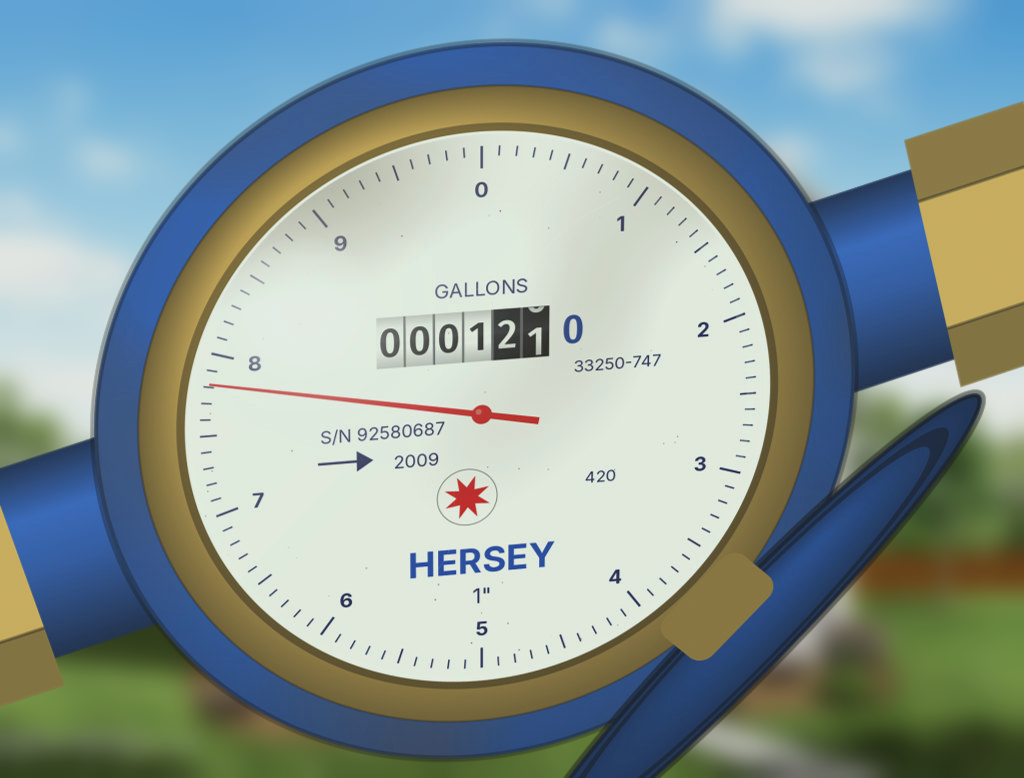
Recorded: 1207.8,gal
